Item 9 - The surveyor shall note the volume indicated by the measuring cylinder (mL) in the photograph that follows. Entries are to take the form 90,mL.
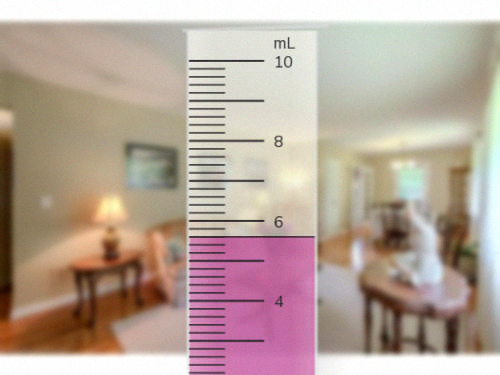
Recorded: 5.6,mL
